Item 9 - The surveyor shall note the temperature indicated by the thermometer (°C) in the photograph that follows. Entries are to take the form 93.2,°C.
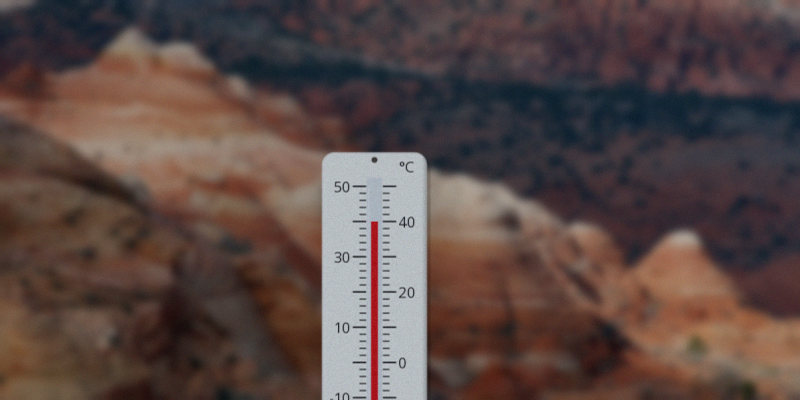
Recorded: 40,°C
